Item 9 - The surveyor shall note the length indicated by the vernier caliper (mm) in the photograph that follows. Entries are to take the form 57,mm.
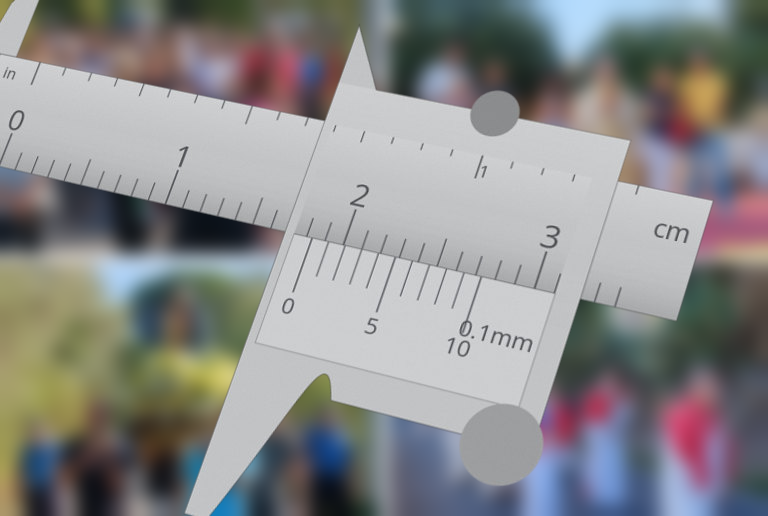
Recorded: 18.3,mm
